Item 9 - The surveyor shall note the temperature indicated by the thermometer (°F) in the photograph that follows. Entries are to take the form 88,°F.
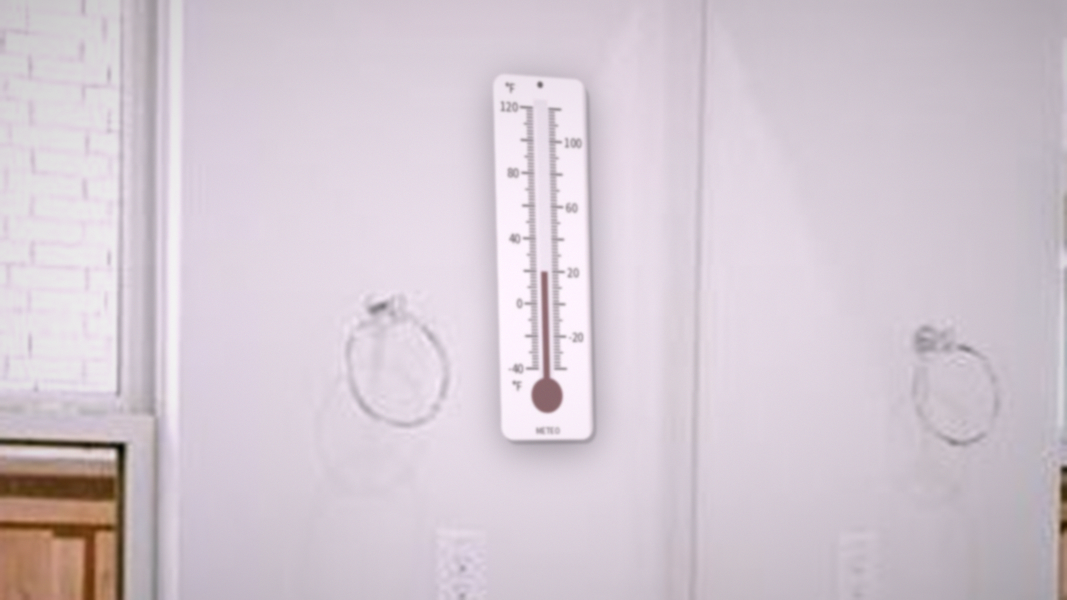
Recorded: 20,°F
